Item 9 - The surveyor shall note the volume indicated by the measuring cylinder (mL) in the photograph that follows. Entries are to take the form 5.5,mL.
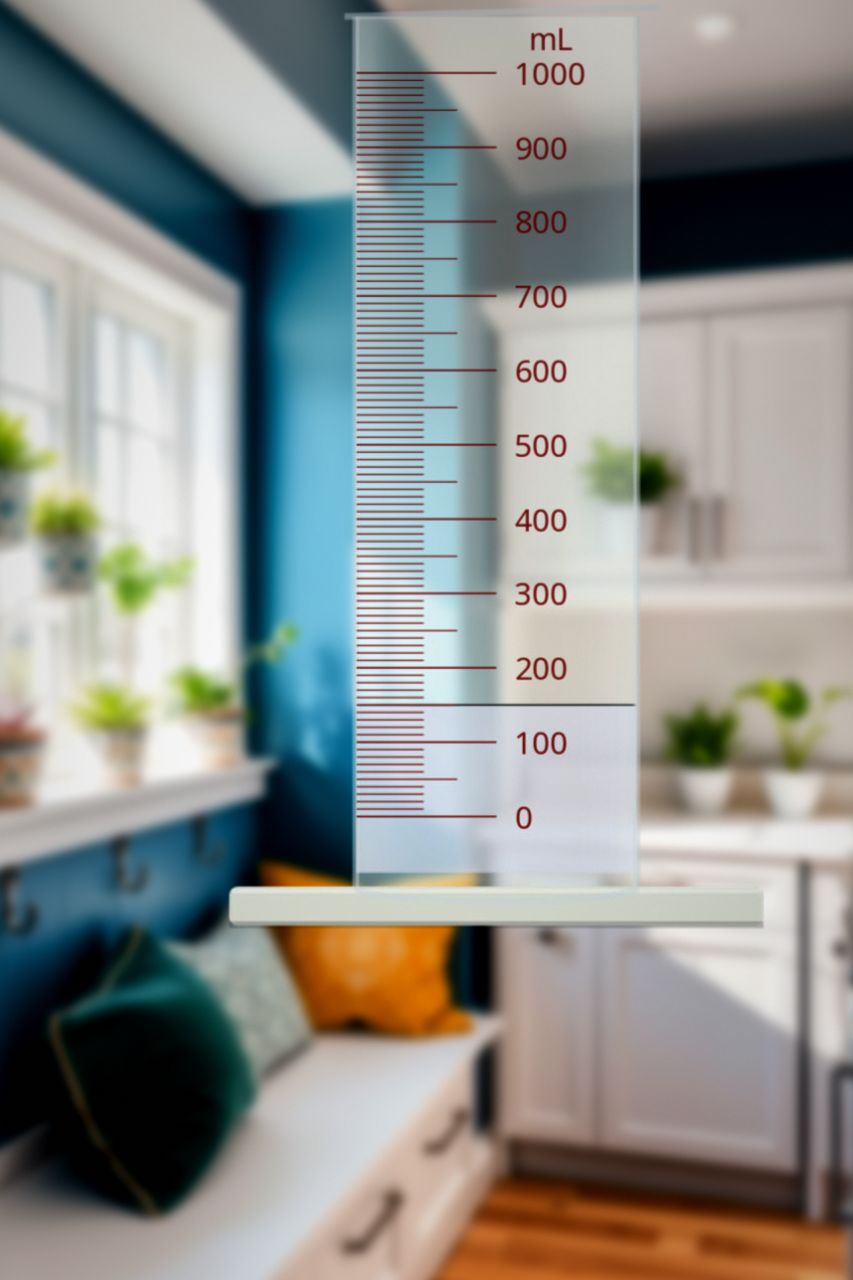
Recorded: 150,mL
